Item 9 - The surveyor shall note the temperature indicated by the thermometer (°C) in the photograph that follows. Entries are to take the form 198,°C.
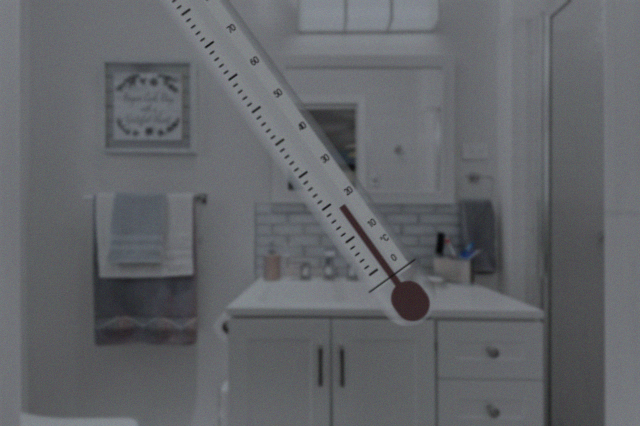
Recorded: 18,°C
